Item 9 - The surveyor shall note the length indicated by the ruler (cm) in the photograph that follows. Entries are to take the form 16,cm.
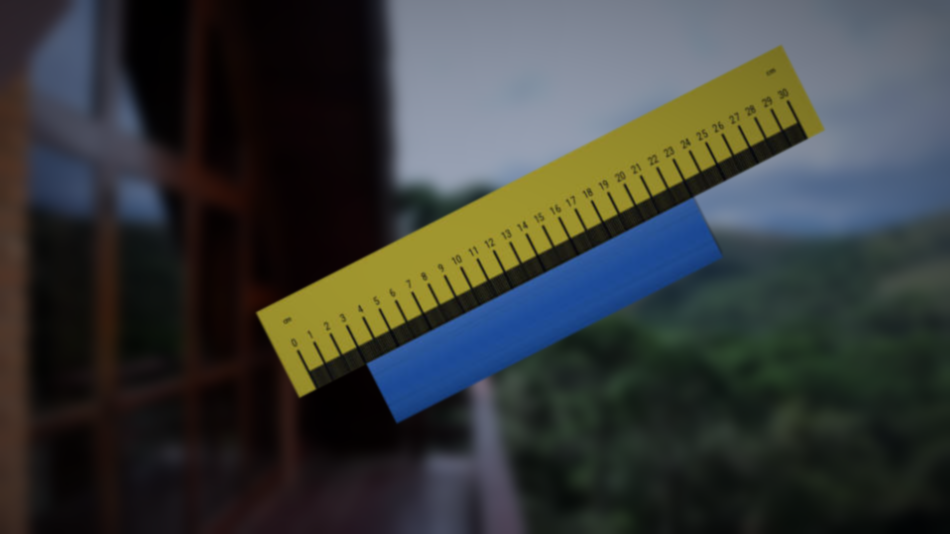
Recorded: 20,cm
